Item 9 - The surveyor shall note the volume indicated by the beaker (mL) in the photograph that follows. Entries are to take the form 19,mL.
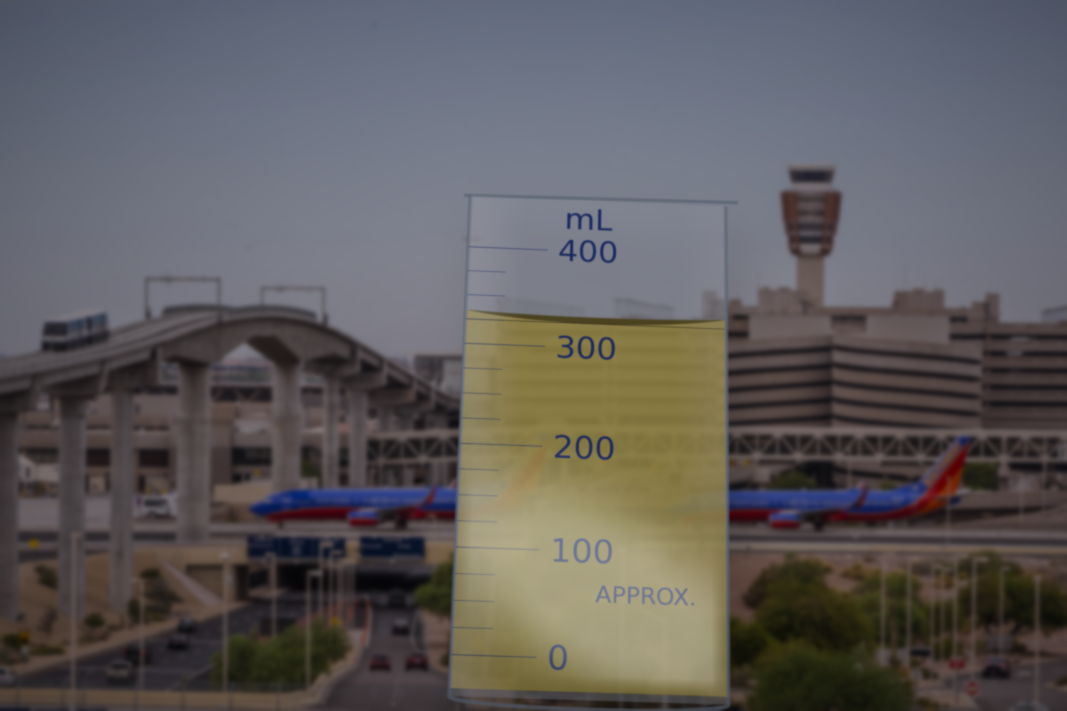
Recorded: 325,mL
